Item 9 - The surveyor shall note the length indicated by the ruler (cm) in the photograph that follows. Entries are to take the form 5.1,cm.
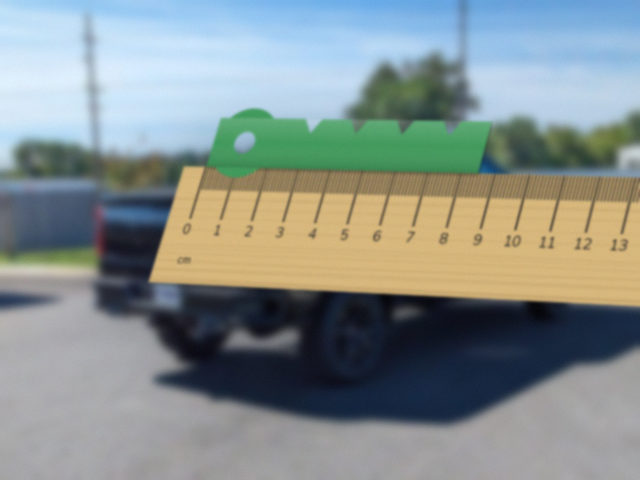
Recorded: 8.5,cm
